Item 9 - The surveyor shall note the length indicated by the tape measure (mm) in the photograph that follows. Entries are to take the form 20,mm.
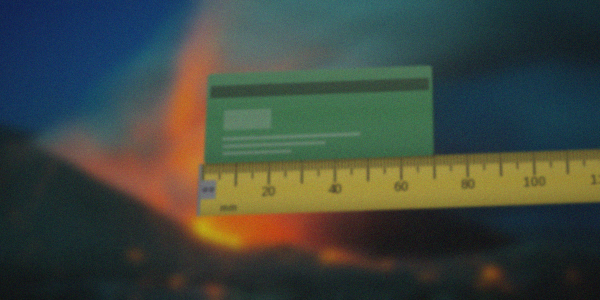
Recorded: 70,mm
